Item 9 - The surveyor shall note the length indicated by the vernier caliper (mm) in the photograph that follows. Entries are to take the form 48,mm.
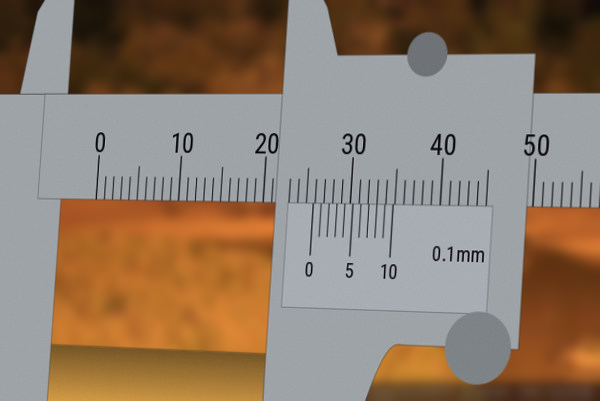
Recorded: 25.8,mm
